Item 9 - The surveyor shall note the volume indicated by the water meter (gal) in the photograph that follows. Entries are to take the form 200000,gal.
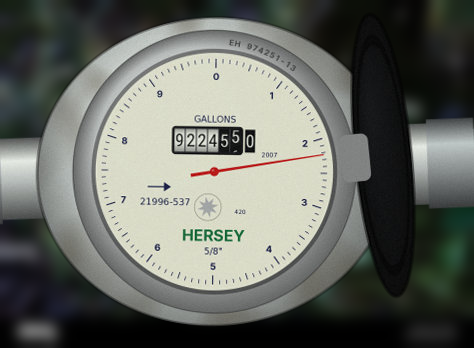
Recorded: 9224552.2,gal
